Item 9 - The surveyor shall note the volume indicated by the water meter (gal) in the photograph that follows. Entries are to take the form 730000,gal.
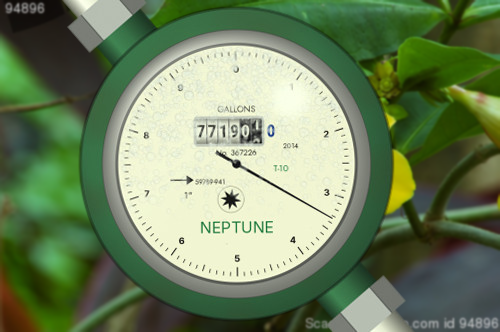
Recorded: 7719013.3,gal
